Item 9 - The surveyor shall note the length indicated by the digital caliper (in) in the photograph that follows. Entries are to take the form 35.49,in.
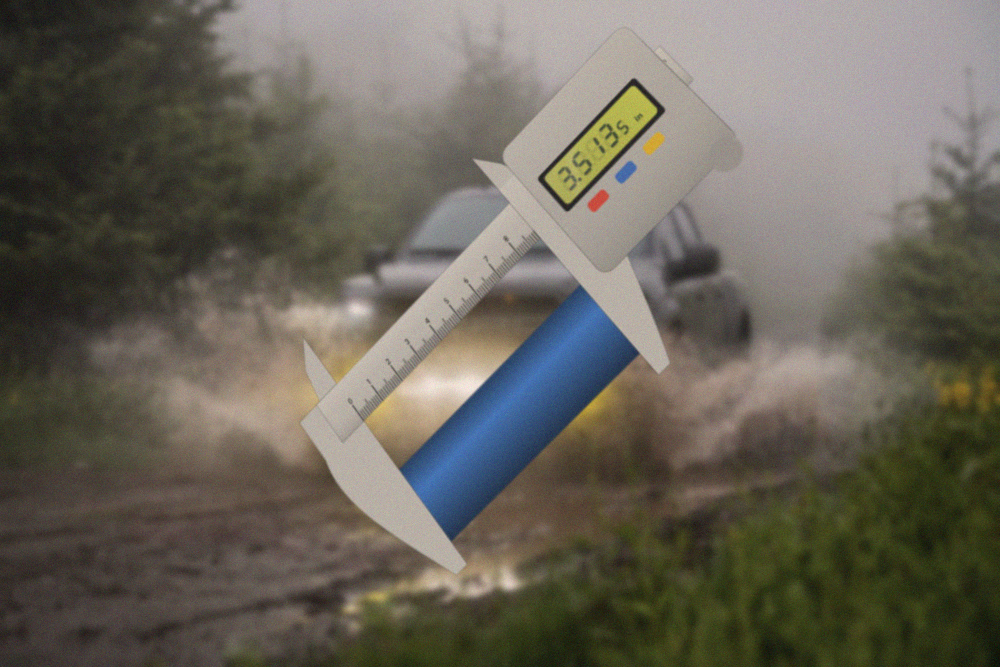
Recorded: 3.5135,in
